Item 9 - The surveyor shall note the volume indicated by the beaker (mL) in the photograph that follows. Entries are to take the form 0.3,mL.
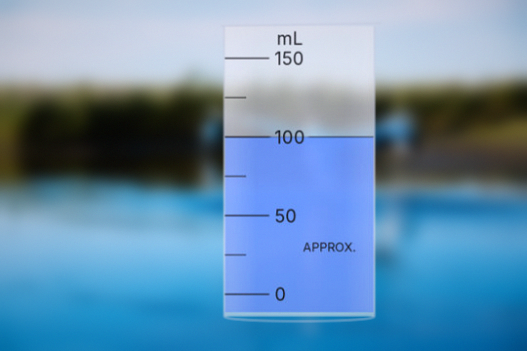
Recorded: 100,mL
